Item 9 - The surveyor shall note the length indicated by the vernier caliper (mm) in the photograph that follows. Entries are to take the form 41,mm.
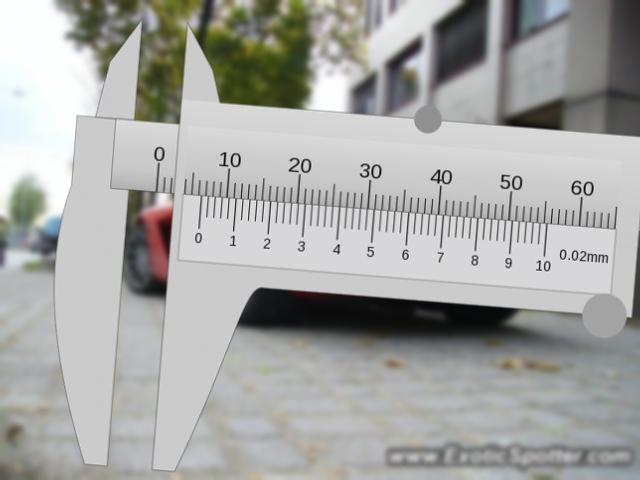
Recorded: 6.4,mm
